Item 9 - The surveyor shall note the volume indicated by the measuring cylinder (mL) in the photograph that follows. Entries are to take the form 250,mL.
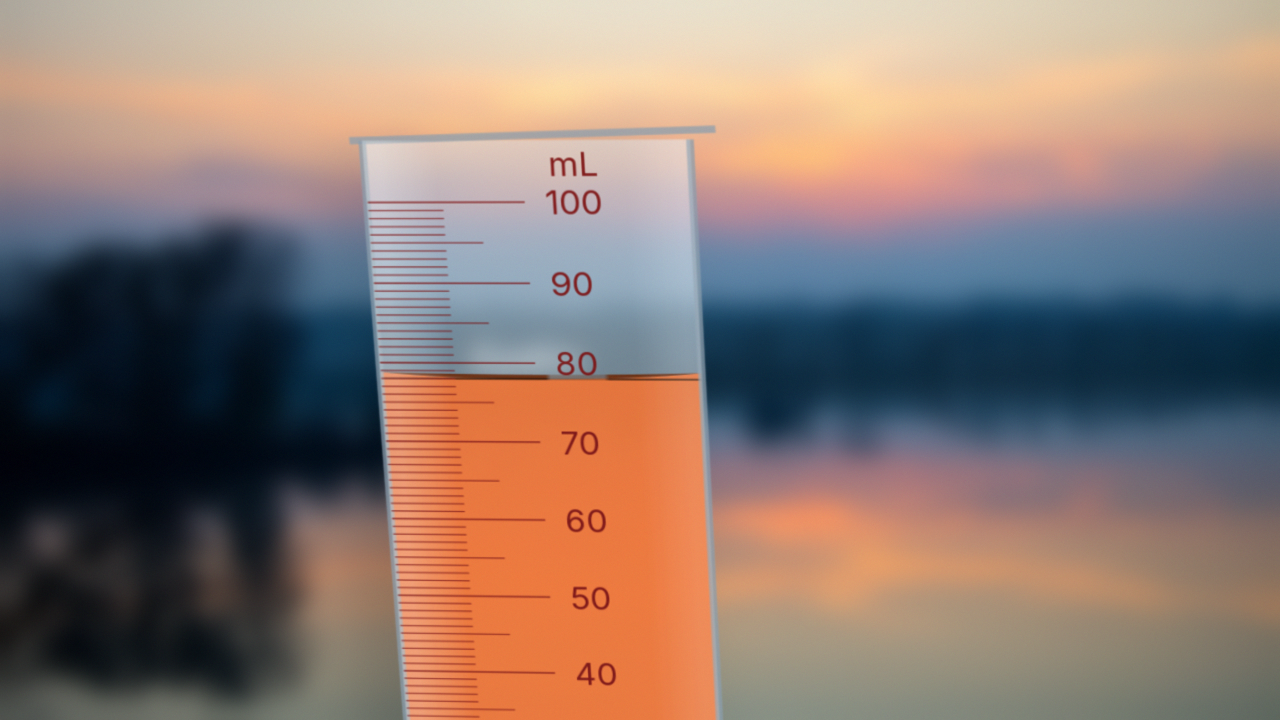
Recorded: 78,mL
